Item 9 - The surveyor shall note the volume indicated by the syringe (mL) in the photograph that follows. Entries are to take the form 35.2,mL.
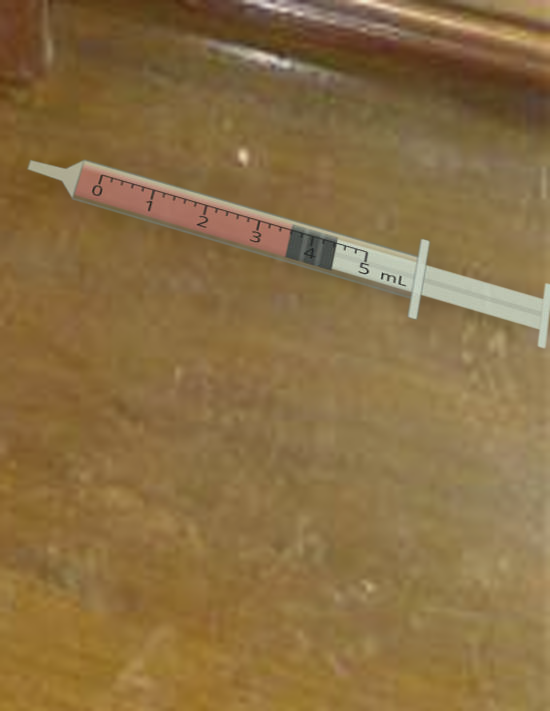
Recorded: 3.6,mL
